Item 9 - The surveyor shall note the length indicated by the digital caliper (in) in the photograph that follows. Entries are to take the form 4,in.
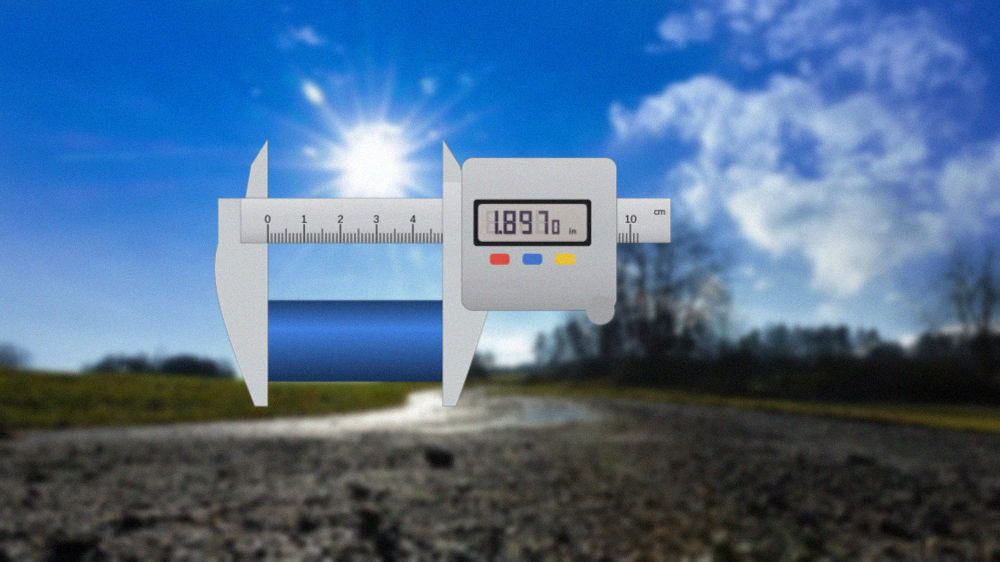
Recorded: 1.8970,in
